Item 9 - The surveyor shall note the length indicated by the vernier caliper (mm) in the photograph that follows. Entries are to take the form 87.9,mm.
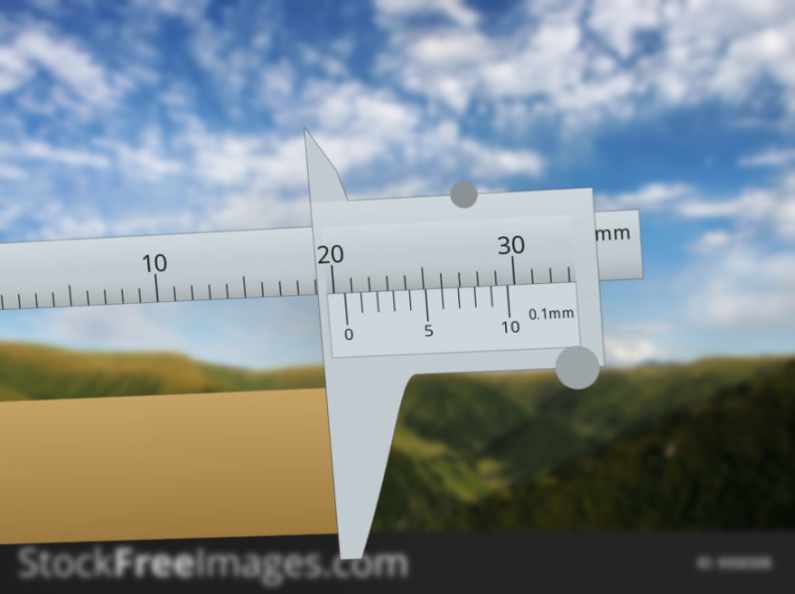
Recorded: 20.6,mm
